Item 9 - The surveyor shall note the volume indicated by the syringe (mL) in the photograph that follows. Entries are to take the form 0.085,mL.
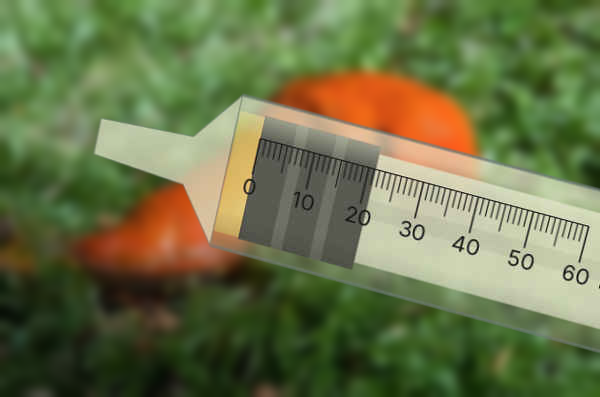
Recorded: 0,mL
